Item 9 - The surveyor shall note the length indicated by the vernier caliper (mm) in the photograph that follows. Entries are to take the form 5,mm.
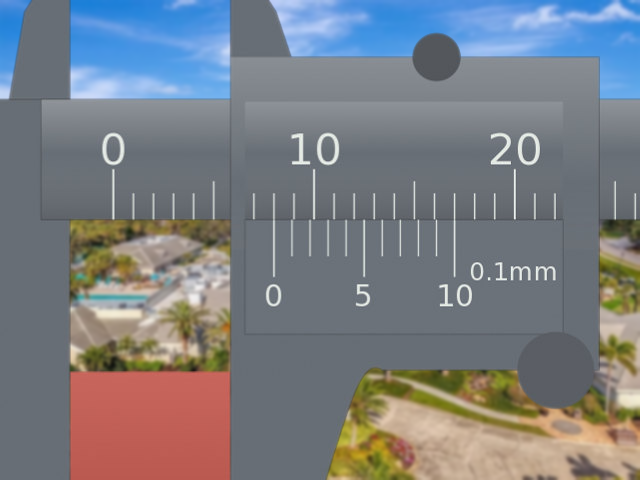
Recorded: 8.0,mm
